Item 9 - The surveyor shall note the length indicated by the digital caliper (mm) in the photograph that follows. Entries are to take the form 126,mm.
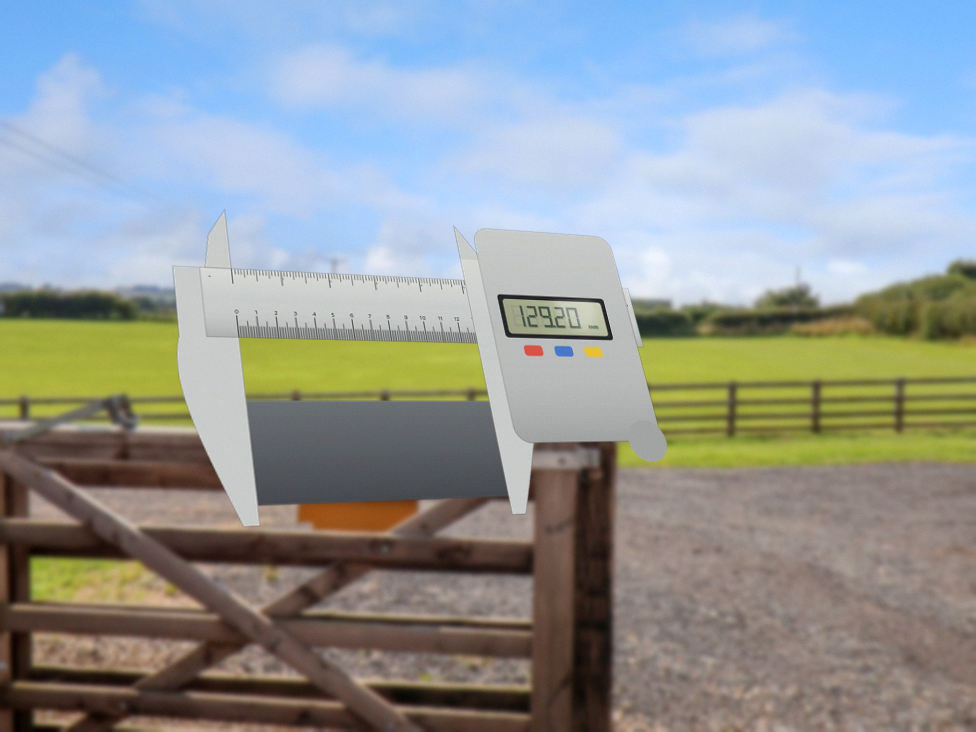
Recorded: 129.20,mm
